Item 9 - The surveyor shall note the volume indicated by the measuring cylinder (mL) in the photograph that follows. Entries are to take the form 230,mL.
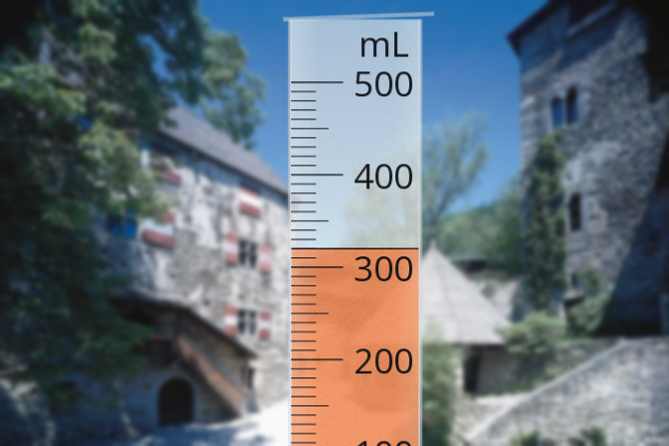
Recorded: 320,mL
